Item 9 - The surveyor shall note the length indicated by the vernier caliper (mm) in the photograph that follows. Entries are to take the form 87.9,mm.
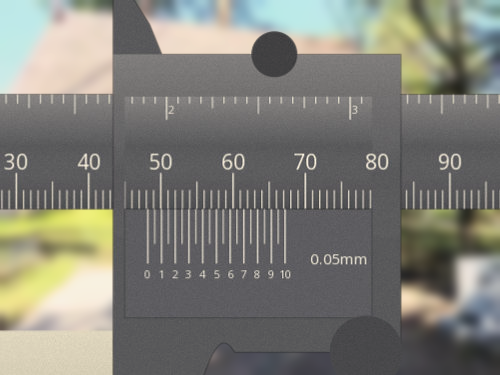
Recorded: 48.2,mm
